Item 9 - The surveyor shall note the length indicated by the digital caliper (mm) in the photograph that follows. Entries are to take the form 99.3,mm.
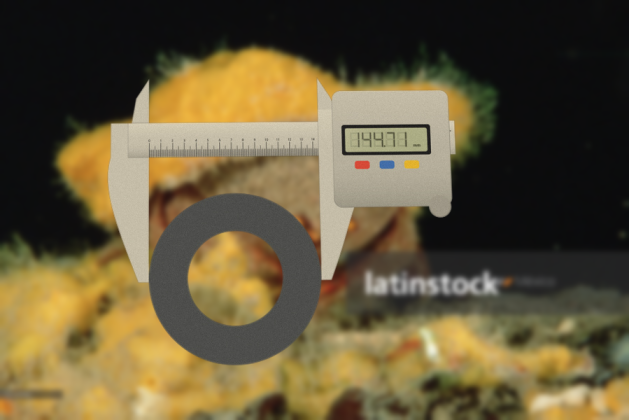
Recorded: 144.71,mm
